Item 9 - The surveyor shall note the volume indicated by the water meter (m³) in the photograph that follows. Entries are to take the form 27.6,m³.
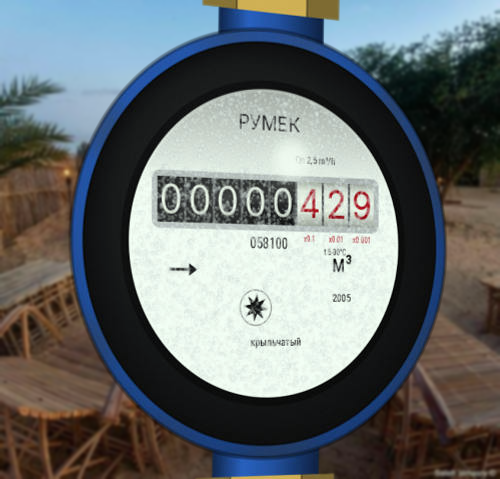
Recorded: 0.429,m³
